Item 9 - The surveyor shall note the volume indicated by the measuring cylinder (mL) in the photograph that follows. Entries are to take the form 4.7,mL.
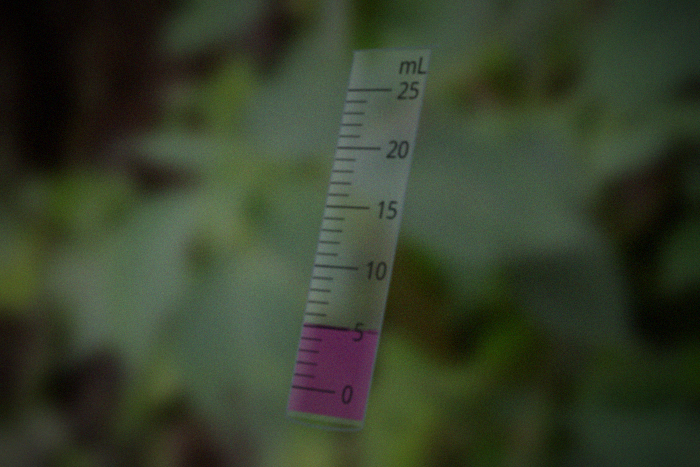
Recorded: 5,mL
